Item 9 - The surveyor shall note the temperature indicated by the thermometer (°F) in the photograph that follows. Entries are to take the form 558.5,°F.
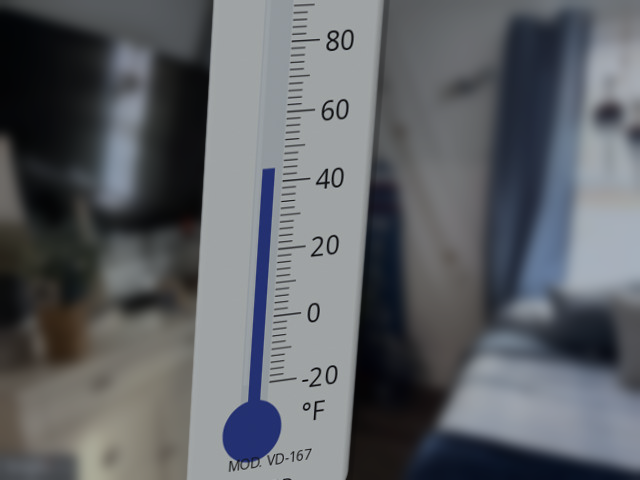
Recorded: 44,°F
